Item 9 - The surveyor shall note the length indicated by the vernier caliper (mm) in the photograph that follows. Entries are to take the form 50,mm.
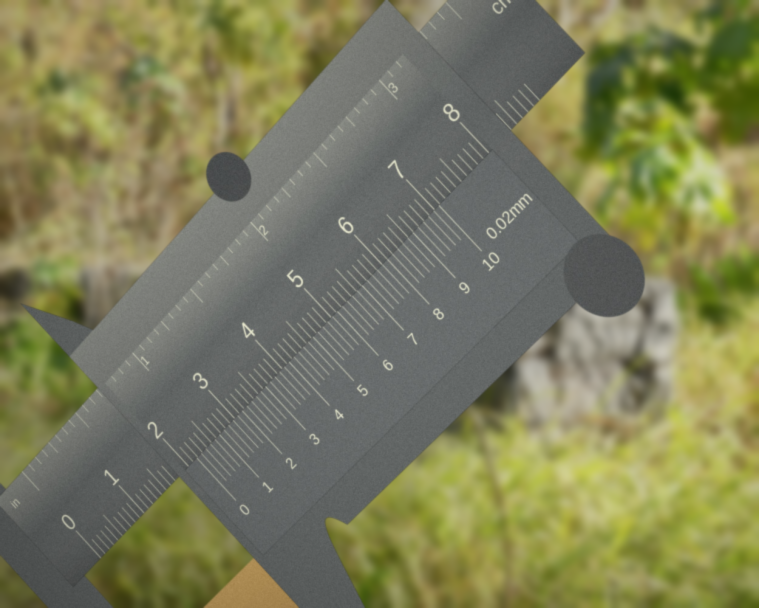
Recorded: 21.8,mm
